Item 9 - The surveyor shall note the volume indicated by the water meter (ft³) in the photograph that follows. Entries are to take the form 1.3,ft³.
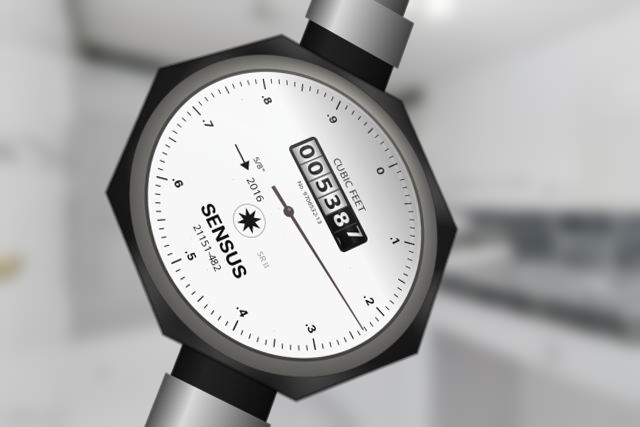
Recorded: 5387.23,ft³
